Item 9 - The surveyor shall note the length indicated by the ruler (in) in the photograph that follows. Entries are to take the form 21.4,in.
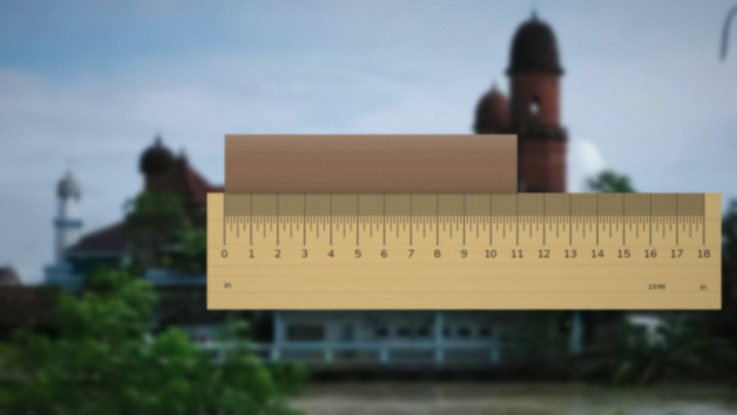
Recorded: 11,in
